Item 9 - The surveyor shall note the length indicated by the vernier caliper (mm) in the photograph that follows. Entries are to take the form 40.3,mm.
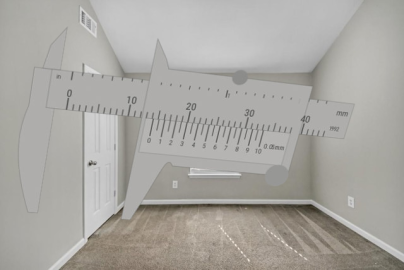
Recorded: 14.2,mm
